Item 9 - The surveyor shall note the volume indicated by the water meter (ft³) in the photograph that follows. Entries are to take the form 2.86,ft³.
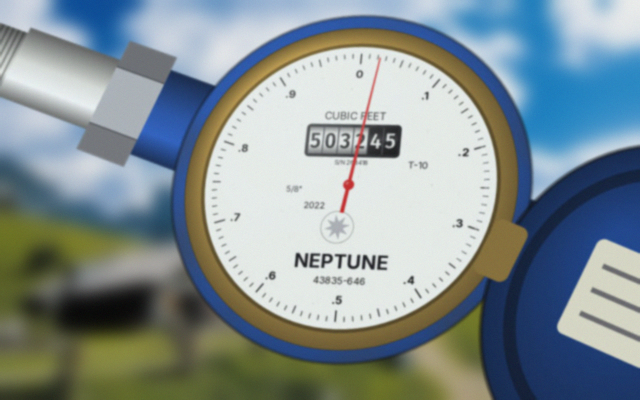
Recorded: 503245.02,ft³
